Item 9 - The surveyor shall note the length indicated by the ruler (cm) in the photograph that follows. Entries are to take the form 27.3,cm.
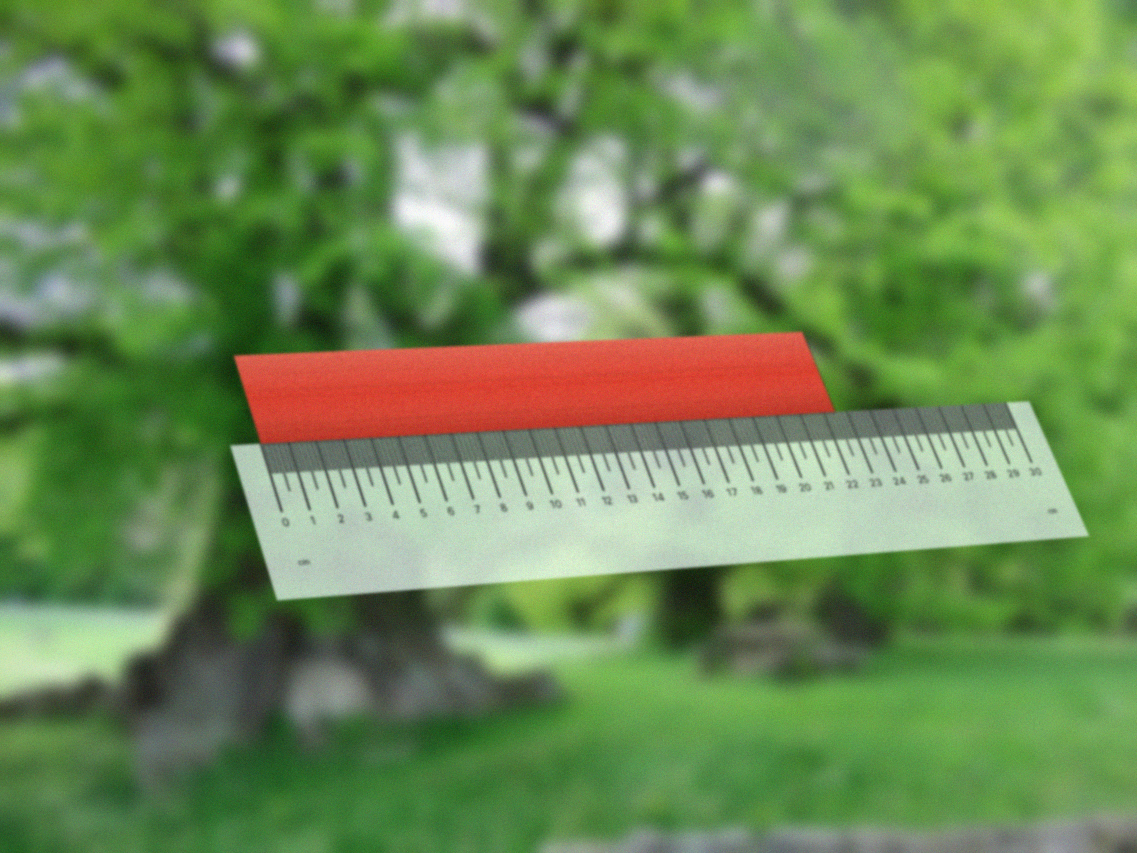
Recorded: 22.5,cm
